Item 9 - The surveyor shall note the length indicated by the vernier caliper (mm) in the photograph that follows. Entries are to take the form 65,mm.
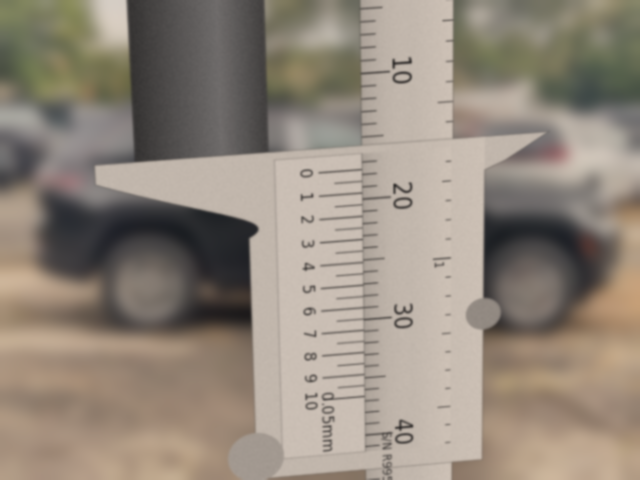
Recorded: 17.6,mm
